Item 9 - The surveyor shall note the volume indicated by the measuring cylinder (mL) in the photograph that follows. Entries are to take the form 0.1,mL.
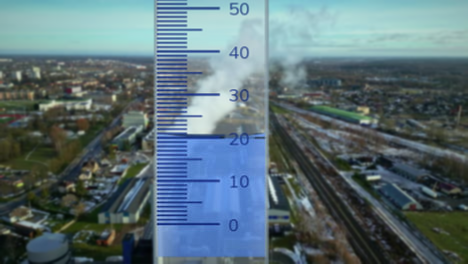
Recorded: 20,mL
